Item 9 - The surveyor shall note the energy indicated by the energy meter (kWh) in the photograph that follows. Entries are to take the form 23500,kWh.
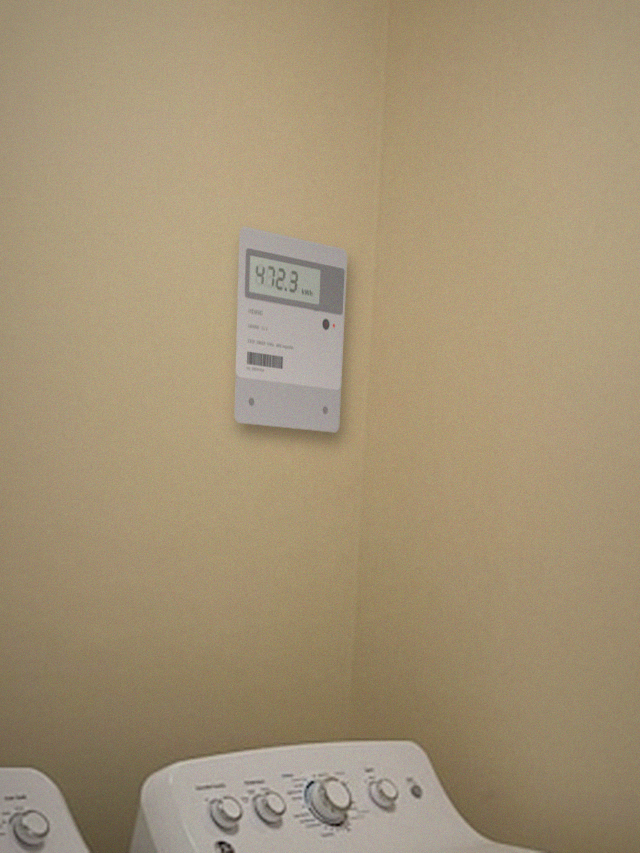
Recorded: 472.3,kWh
